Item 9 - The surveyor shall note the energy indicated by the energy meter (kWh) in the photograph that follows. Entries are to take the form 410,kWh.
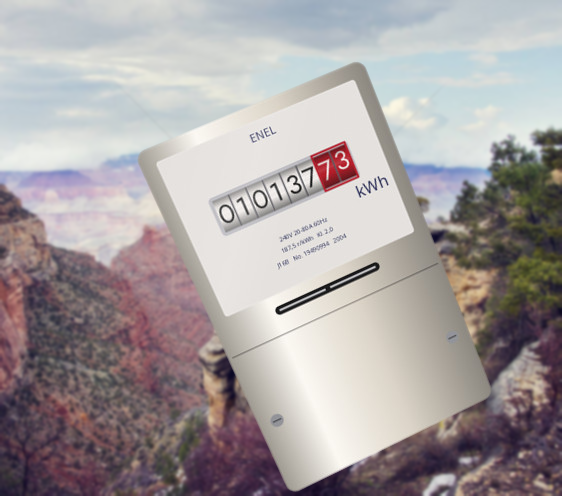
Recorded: 10137.73,kWh
